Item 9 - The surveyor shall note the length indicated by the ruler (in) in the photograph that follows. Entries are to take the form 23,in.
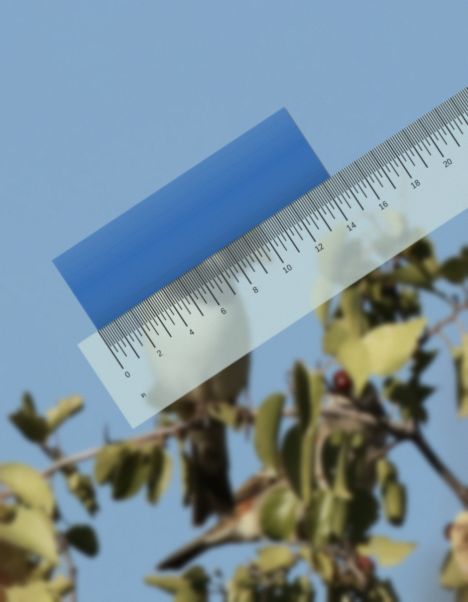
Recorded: 14.5,in
